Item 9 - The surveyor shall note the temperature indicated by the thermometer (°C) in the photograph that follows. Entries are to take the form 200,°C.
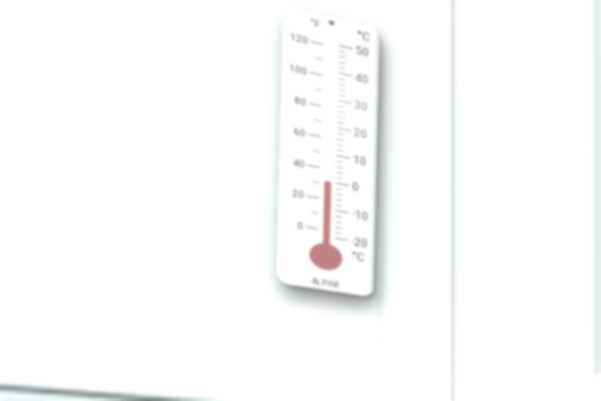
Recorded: 0,°C
